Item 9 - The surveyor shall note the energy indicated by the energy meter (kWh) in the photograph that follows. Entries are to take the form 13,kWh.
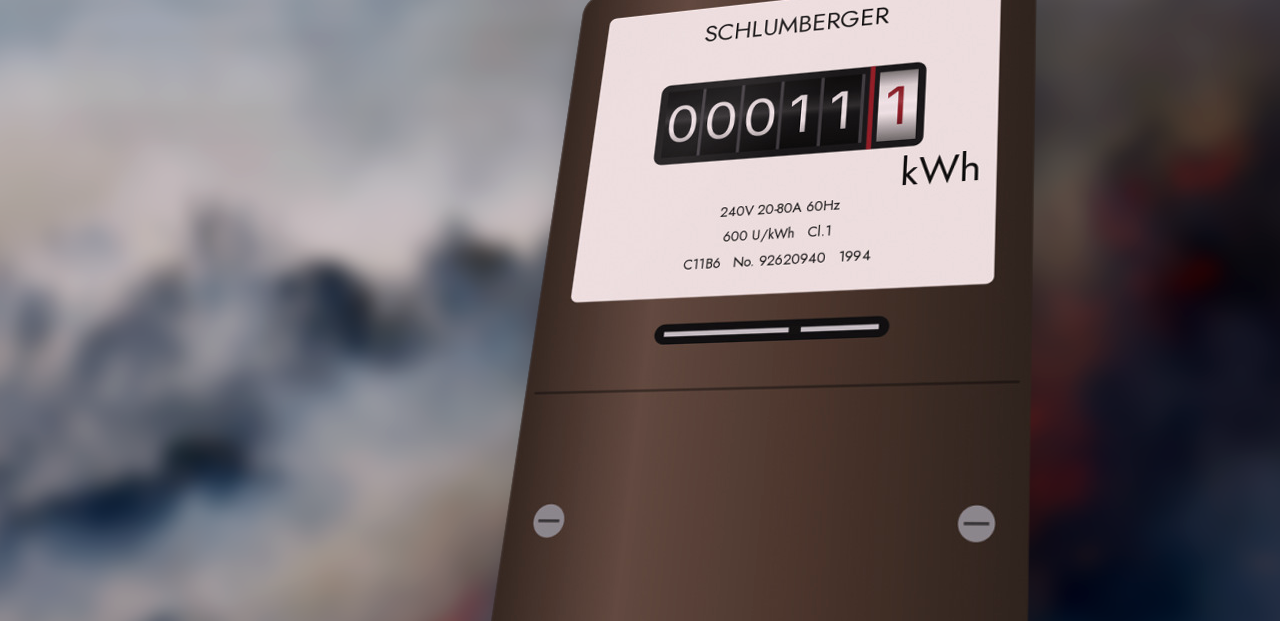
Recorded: 11.1,kWh
